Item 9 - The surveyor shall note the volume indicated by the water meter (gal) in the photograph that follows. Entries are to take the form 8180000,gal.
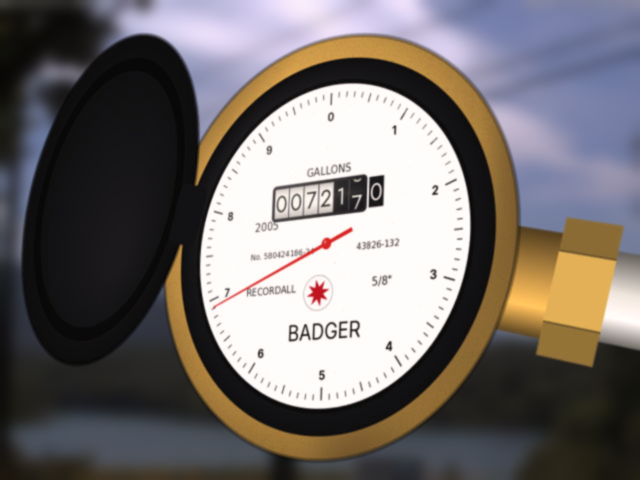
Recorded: 72166.9,gal
